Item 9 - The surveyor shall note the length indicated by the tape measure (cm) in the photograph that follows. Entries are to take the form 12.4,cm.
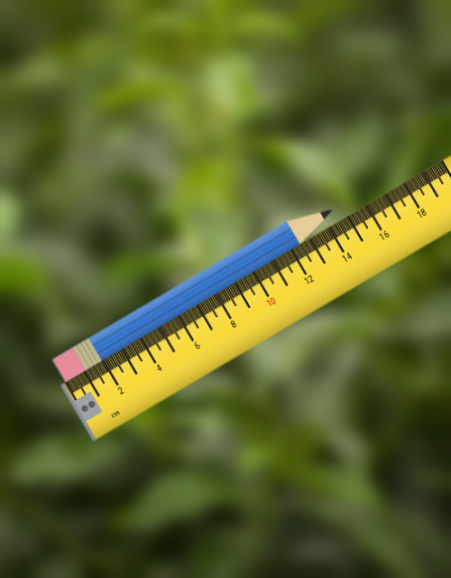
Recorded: 14.5,cm
